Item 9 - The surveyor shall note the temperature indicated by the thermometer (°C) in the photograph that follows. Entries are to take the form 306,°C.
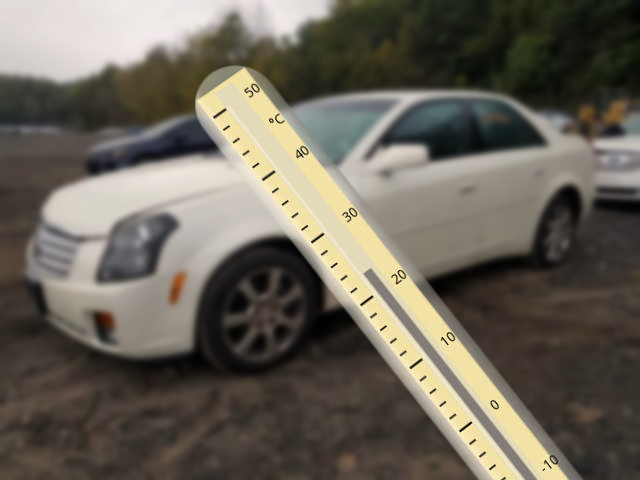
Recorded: 23,°C
